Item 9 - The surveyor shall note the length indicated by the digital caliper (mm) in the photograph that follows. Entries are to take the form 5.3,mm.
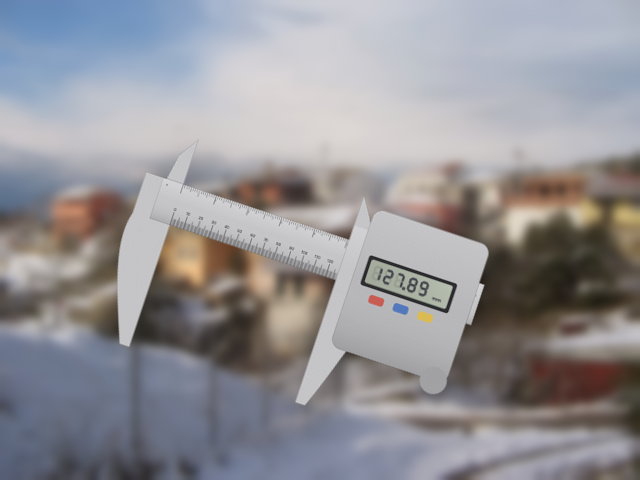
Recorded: 127.89,mm
